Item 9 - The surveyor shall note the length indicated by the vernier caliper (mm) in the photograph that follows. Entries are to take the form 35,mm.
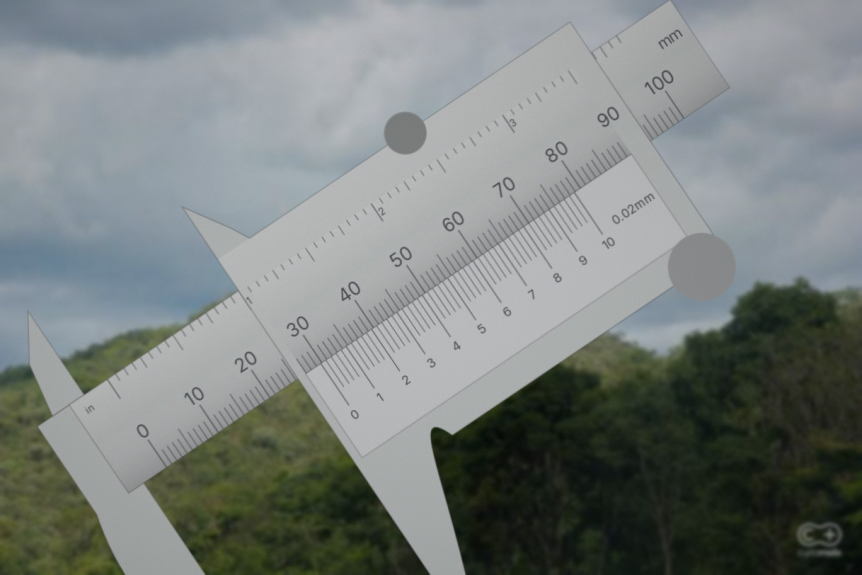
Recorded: 29.8,mm
